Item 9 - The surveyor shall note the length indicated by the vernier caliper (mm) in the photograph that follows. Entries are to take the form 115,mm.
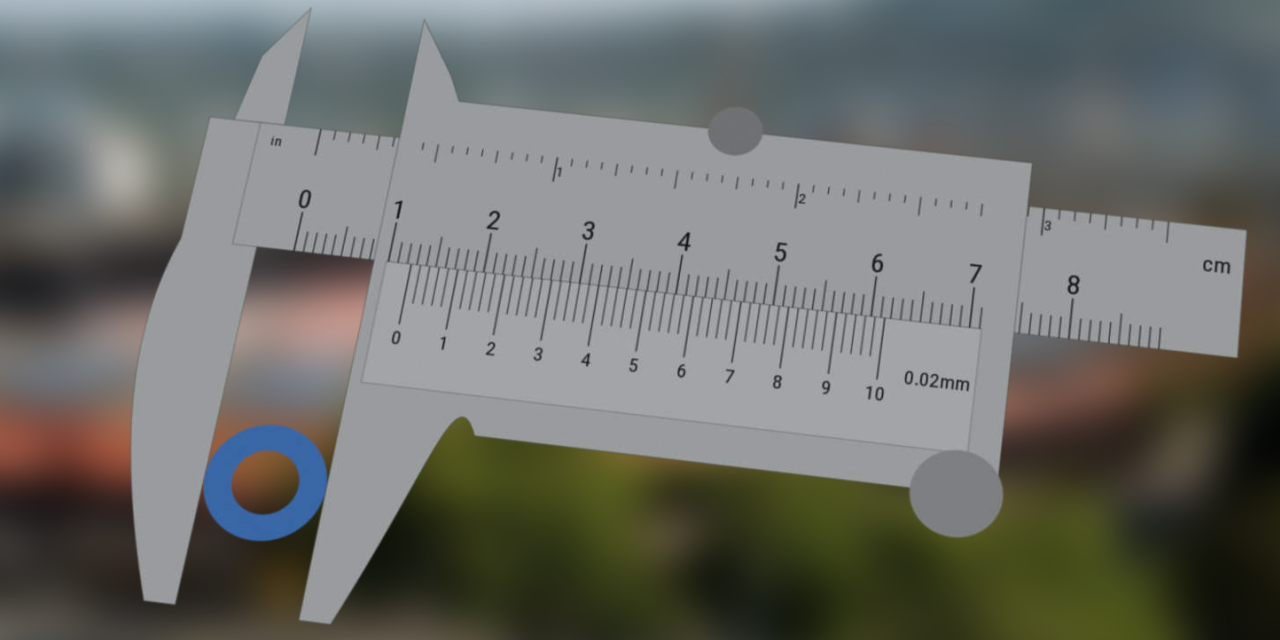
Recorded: 12.4,mm
